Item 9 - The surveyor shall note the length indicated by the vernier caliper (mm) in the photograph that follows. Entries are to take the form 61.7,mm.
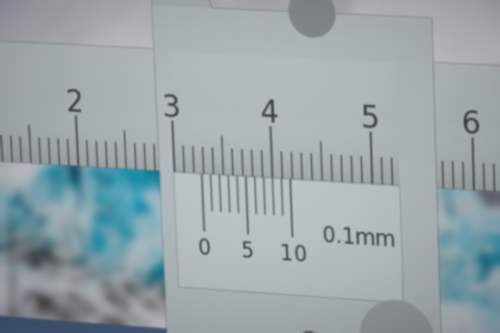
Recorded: 32.8,mm
